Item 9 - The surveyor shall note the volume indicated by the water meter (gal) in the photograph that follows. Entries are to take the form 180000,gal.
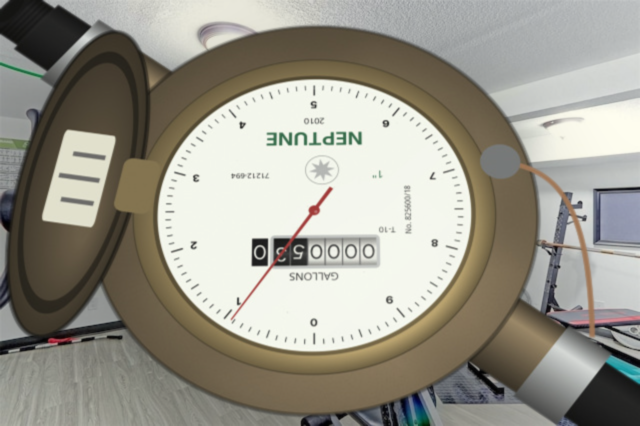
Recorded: 530.9,gal
